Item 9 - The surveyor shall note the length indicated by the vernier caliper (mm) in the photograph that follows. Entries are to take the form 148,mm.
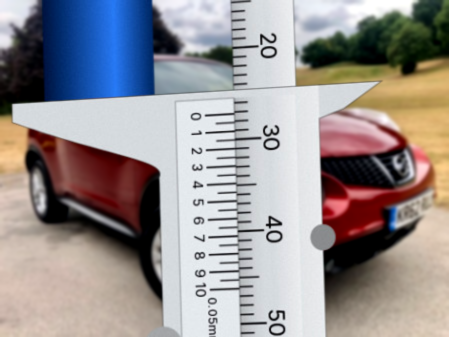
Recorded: 27.2,mm
